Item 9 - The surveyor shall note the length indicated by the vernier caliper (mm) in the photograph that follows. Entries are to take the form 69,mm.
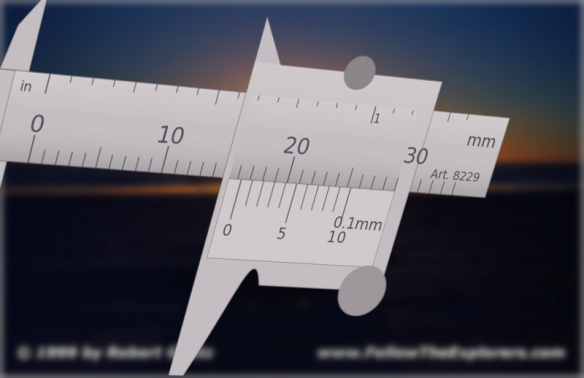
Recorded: 16.3,mm
